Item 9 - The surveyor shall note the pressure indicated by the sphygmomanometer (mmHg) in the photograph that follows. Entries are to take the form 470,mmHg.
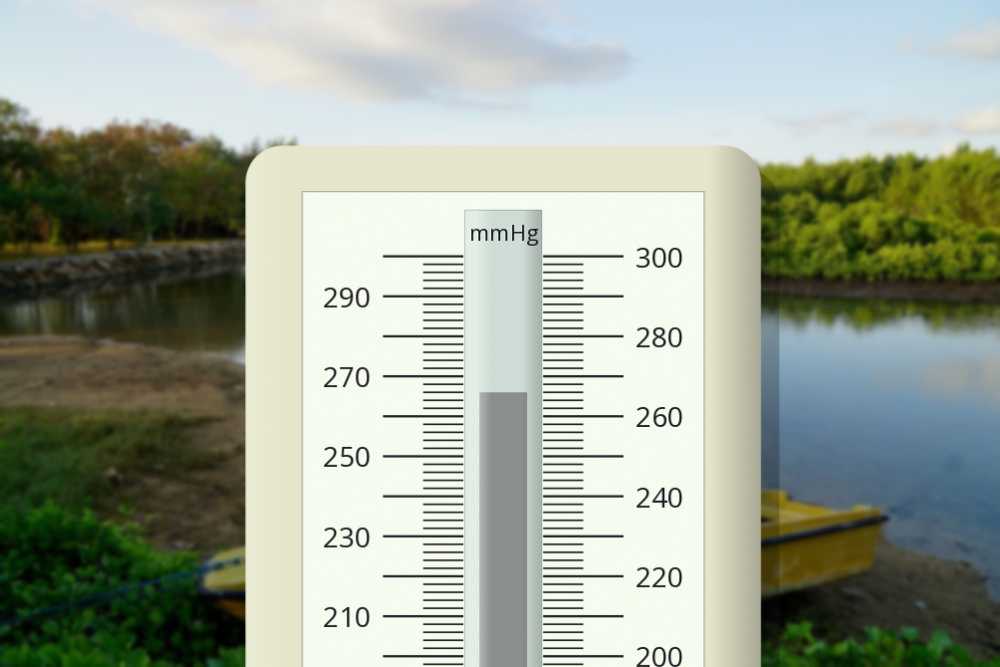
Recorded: 266,mmHg
